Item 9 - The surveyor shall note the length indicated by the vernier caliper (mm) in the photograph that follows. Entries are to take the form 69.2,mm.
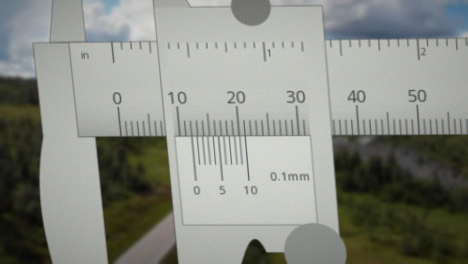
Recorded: 12.0,mm
